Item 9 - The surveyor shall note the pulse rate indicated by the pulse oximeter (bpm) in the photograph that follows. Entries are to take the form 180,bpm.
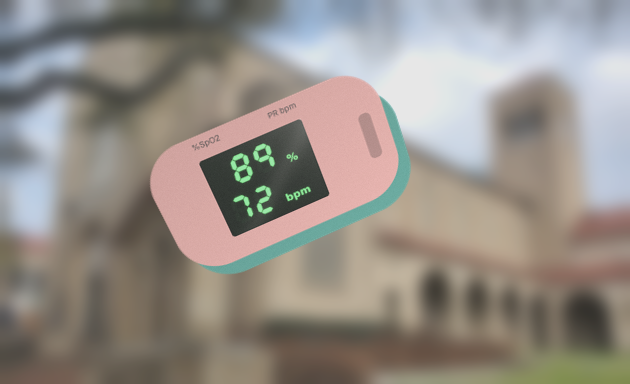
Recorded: 72,bpm
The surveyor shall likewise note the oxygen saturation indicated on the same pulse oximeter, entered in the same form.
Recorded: 89,%
